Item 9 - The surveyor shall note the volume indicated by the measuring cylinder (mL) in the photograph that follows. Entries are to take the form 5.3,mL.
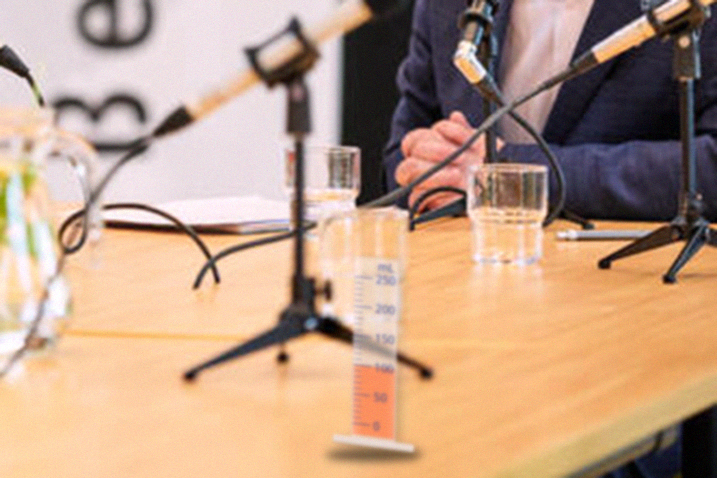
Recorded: 100,mL
